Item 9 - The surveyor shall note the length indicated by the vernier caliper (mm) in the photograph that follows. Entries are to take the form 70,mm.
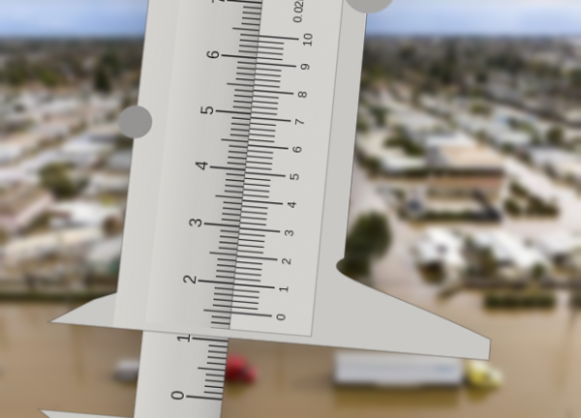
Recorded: 15.0,mm
